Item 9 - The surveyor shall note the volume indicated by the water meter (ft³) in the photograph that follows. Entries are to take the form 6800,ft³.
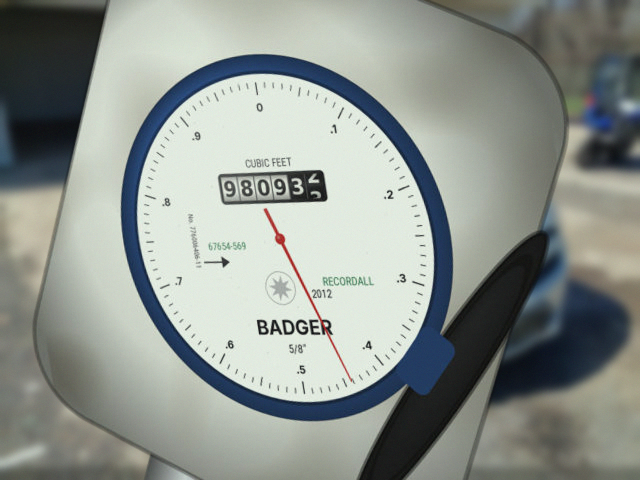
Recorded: 980932.44,ft³
